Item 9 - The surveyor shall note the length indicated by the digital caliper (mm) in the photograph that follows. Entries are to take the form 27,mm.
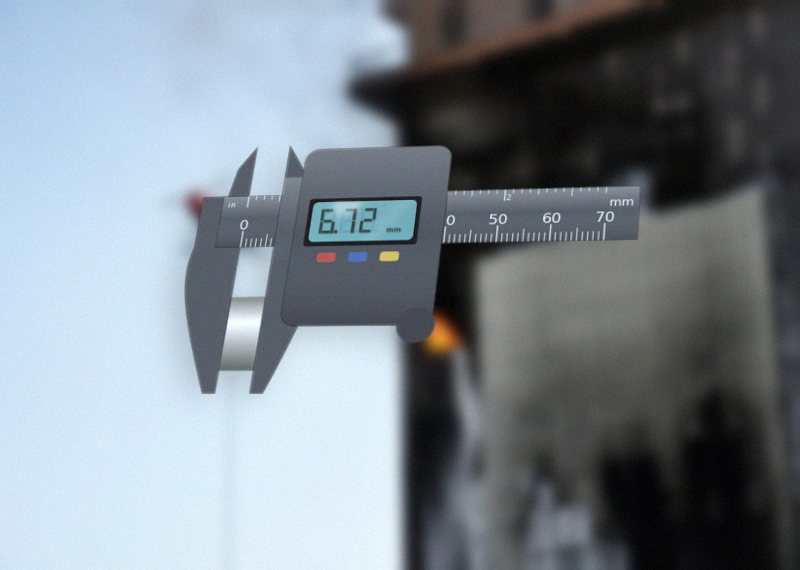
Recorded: 6.72,mm
